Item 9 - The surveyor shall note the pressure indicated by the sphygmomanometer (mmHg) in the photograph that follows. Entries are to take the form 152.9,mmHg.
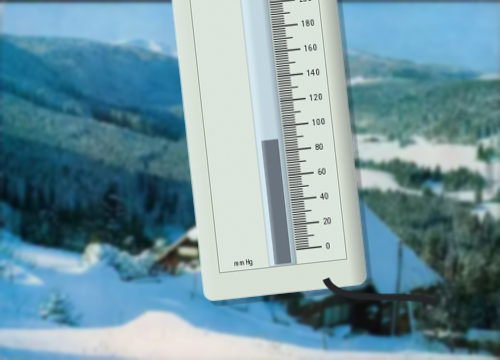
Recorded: 90,mmHg
